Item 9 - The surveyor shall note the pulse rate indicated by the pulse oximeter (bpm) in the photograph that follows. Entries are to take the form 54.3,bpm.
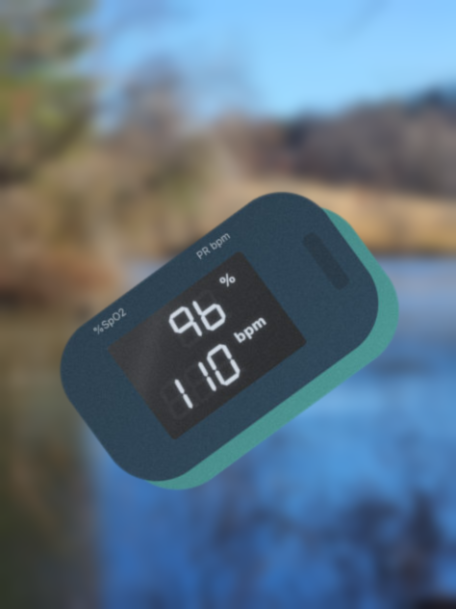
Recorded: 110,bpm
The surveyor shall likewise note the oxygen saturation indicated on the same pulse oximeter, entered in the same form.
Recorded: 96,%
